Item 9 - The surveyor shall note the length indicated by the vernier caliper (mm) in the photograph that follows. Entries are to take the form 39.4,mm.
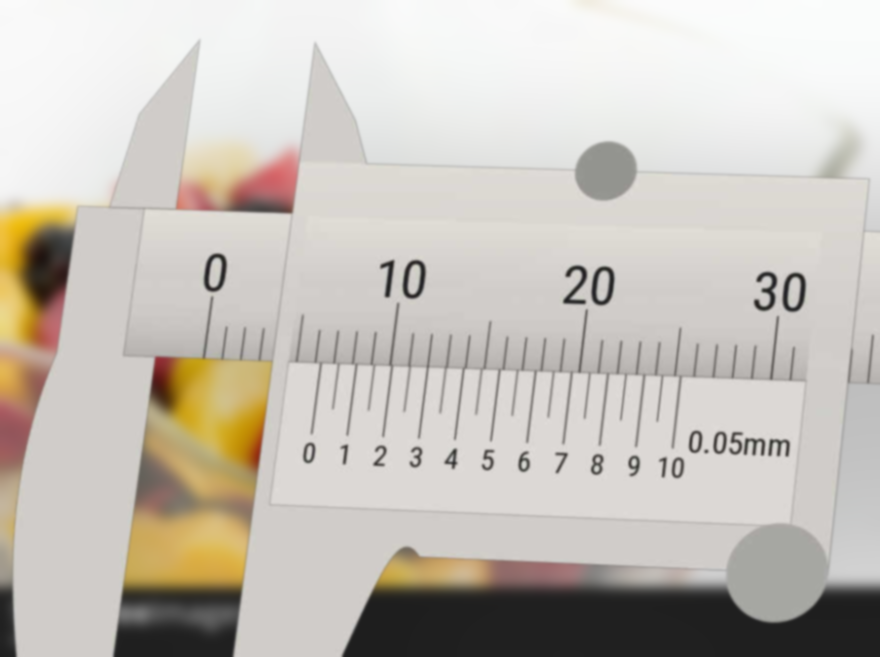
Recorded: 6.3,mm
